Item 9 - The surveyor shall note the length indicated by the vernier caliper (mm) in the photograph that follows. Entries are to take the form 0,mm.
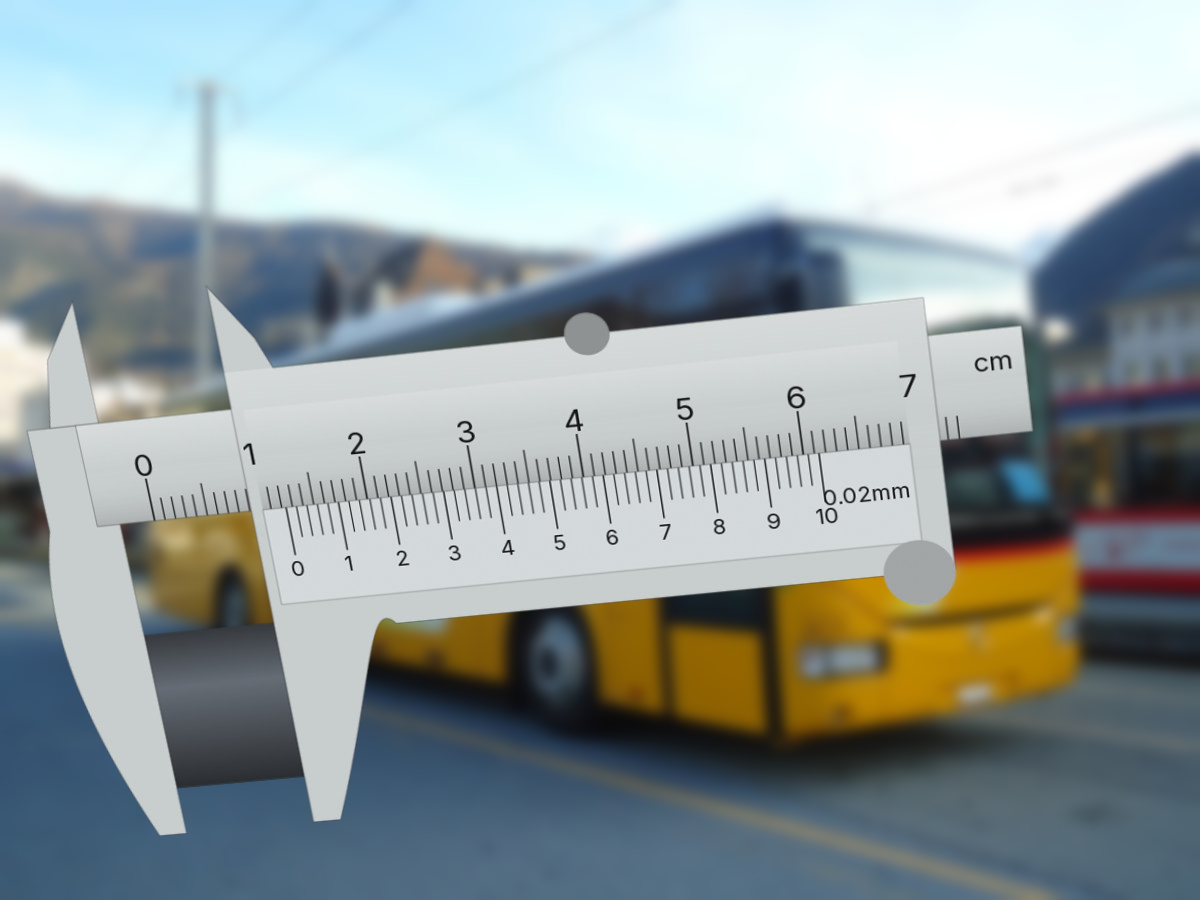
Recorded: 12.4,mm
